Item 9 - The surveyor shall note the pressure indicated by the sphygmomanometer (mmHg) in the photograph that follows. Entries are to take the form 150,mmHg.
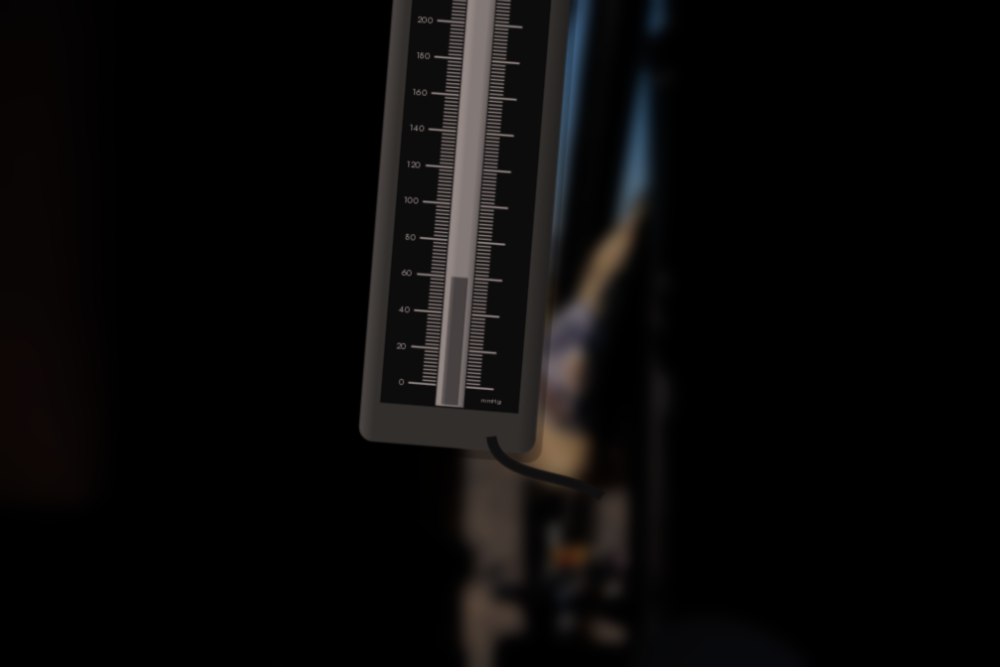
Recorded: 60,mmHg
